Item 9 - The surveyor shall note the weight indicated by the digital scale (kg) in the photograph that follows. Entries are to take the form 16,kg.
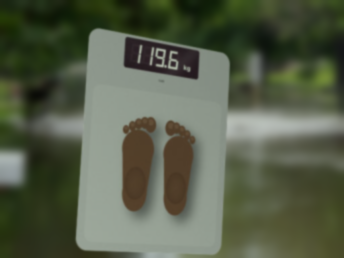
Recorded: 119.6,kg
